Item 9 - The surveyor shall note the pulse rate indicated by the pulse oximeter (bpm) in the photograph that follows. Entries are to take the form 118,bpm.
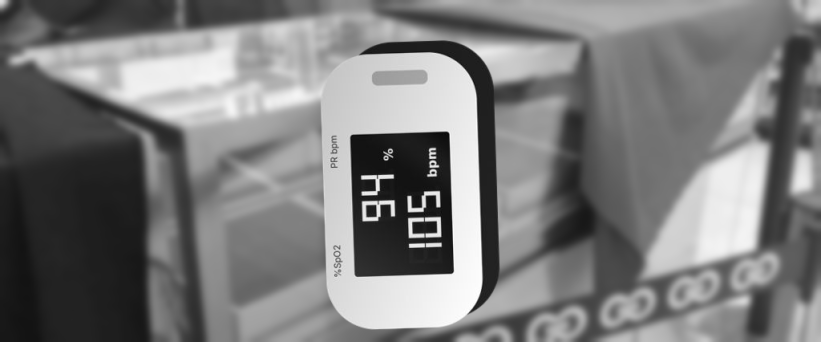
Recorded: 105,bpm
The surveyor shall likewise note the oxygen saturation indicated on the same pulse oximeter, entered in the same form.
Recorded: 94,%
